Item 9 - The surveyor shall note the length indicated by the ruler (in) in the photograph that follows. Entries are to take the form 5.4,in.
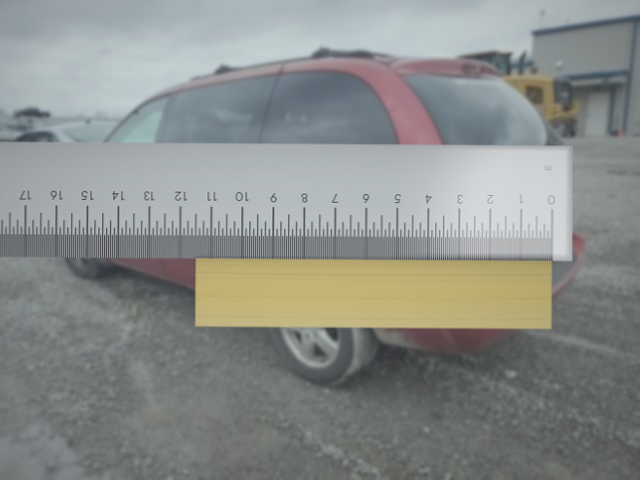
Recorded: 11.5,in
